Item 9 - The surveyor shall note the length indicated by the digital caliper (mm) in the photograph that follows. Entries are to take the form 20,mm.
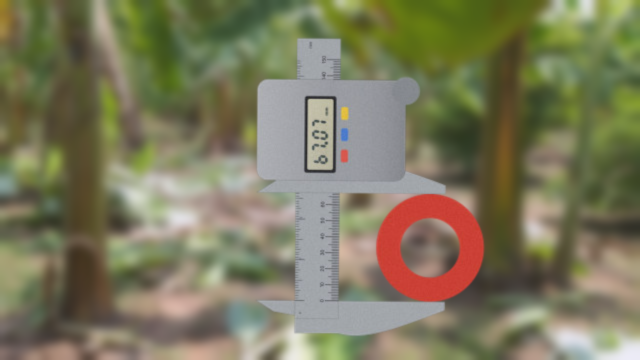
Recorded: 67.07,mm
